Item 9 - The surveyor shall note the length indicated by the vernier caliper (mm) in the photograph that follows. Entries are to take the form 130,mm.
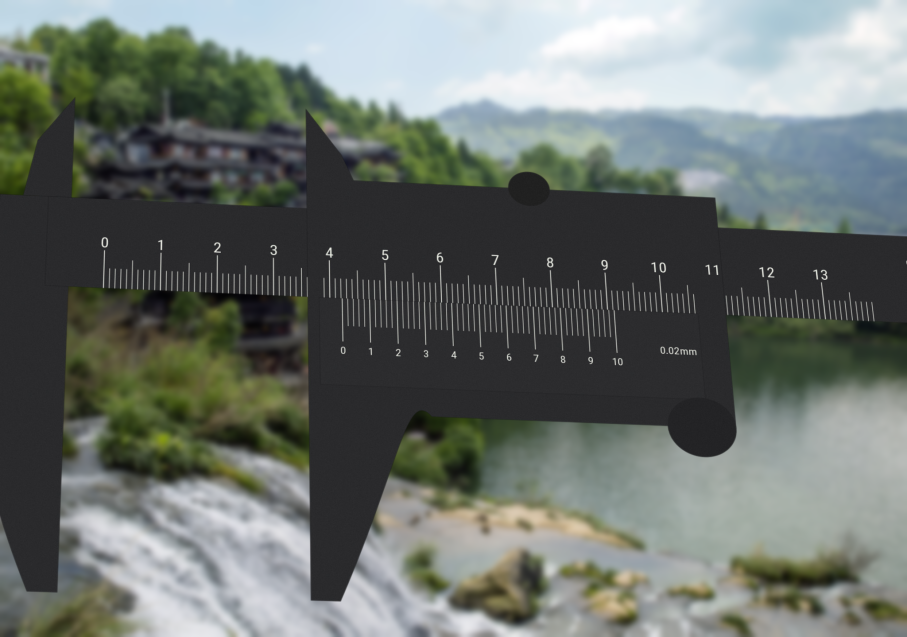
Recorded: 42.2,mm
